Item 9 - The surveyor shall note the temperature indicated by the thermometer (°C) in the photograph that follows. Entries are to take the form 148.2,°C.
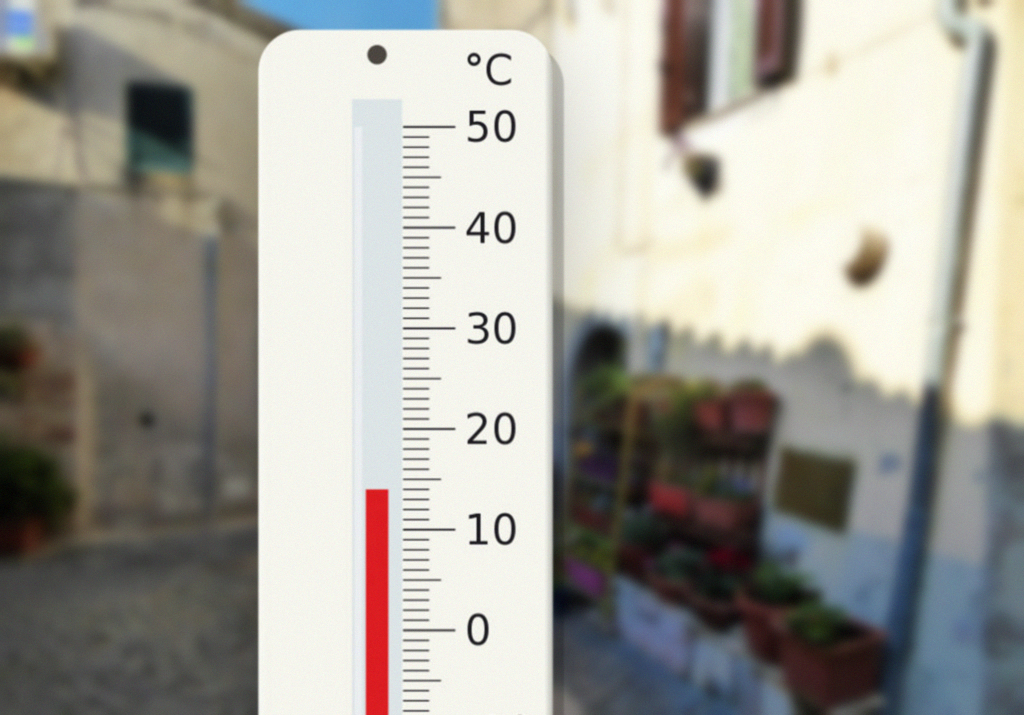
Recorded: 14,°C
